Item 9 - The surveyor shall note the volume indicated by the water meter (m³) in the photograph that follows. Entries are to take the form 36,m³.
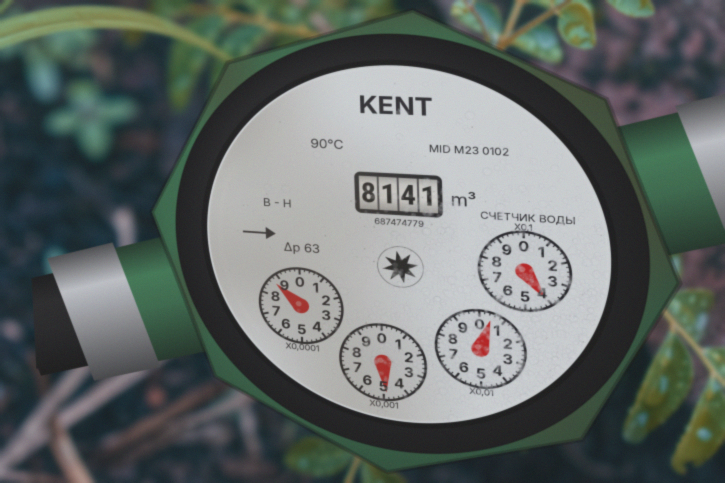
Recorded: 8141.4048,m³
